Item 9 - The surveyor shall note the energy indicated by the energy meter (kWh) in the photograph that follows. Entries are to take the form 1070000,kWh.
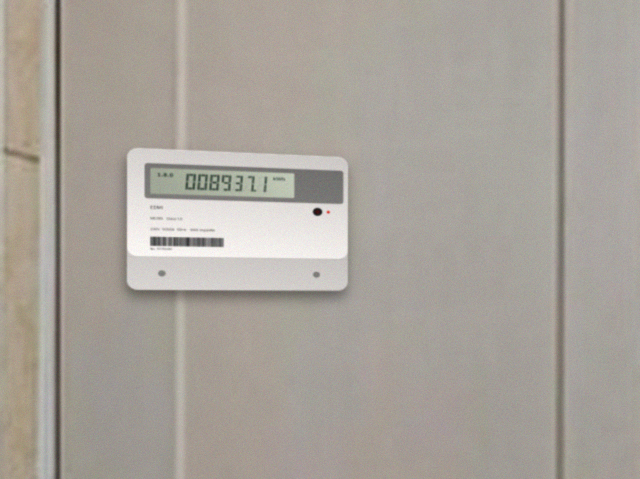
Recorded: 8937.1,kWh
